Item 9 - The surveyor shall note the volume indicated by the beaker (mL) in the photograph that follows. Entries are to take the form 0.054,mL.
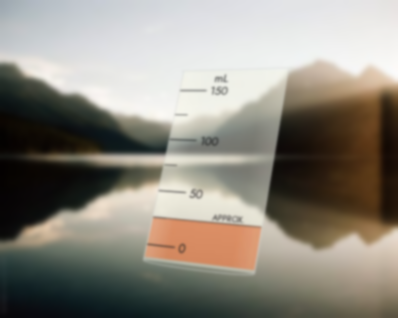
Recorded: 25,mL
